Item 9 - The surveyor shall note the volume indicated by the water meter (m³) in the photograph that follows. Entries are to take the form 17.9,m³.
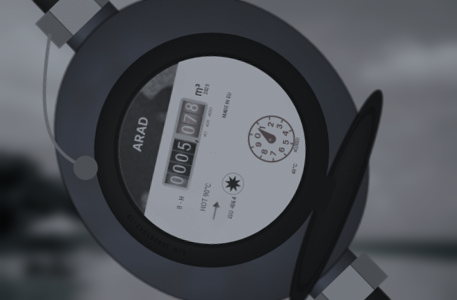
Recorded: 5.0780,m³
